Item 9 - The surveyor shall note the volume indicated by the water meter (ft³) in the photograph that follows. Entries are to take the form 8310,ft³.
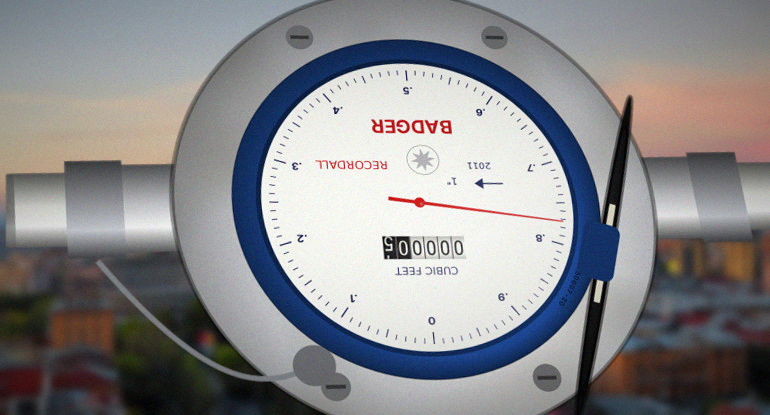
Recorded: 4.77,ft³
